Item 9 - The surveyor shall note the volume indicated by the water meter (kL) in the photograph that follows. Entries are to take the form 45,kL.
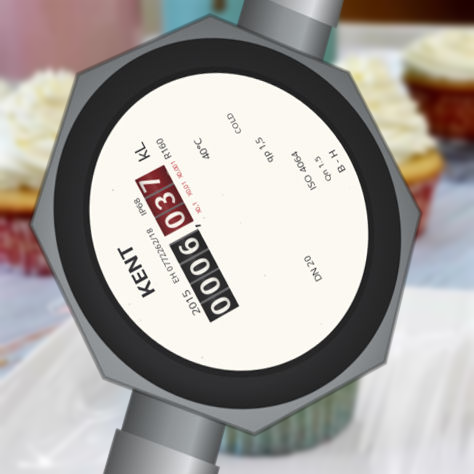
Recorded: 6.037,kL
